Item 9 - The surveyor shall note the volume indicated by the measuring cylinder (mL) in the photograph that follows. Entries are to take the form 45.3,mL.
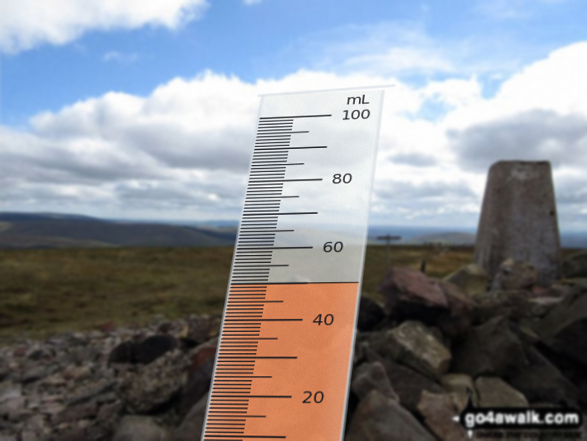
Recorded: 50,mL
